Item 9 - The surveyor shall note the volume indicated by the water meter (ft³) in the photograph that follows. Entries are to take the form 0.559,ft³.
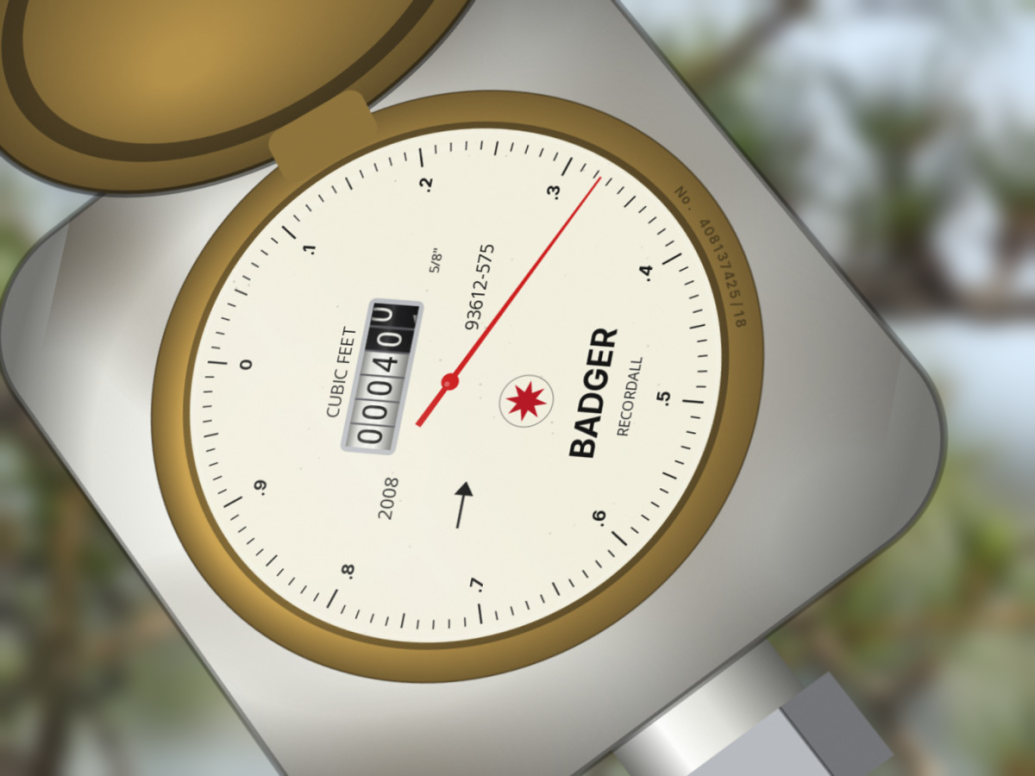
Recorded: 400.32,ft³
